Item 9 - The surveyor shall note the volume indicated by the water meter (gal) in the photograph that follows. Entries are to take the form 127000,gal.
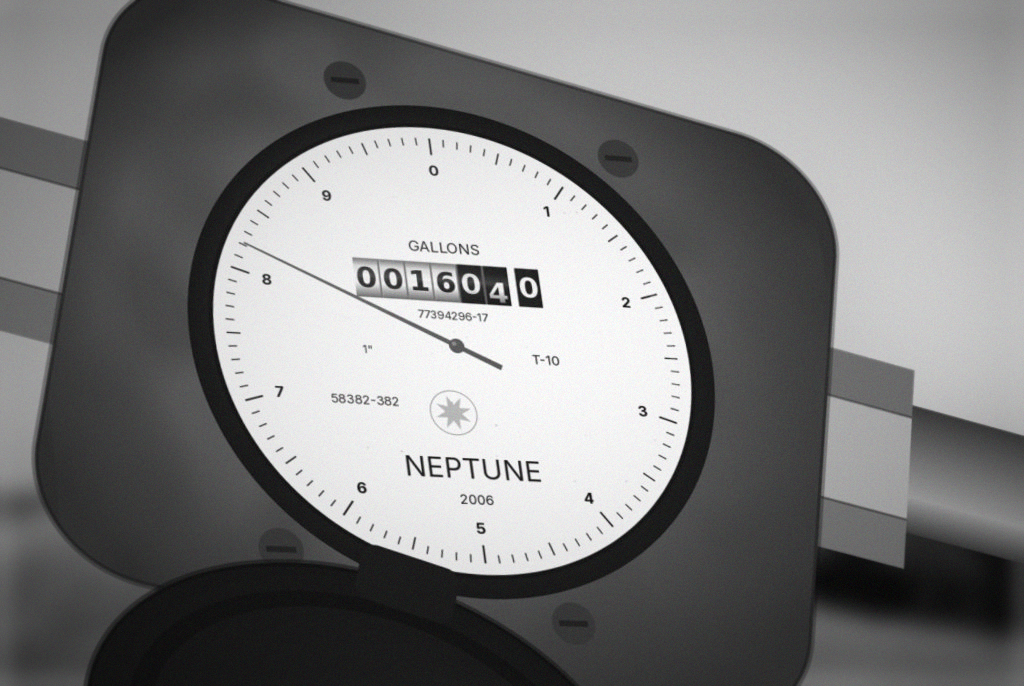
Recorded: 16038.2,gal
